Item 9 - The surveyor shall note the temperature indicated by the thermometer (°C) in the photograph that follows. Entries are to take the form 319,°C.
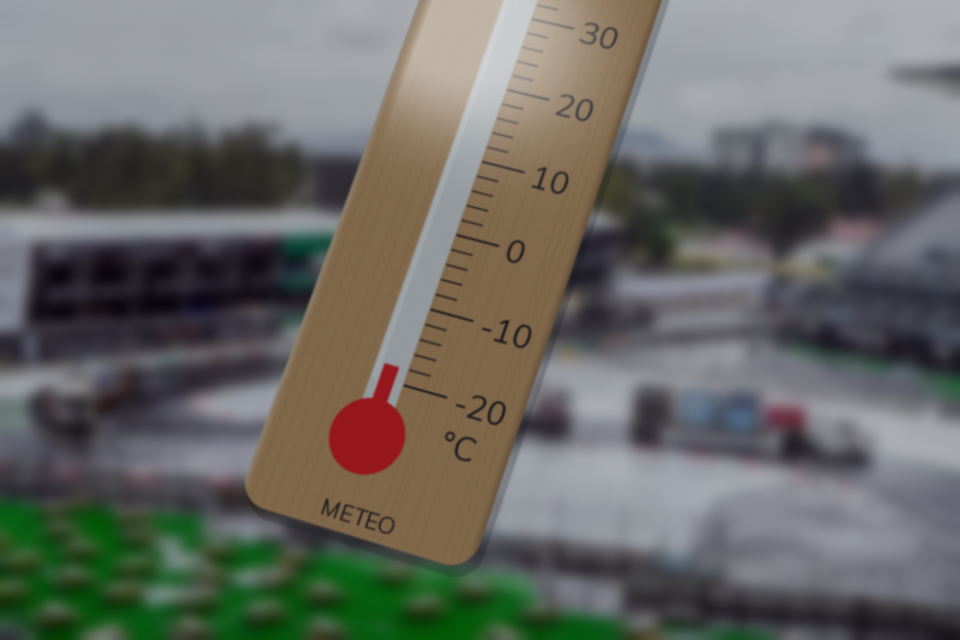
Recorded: -18,°C
